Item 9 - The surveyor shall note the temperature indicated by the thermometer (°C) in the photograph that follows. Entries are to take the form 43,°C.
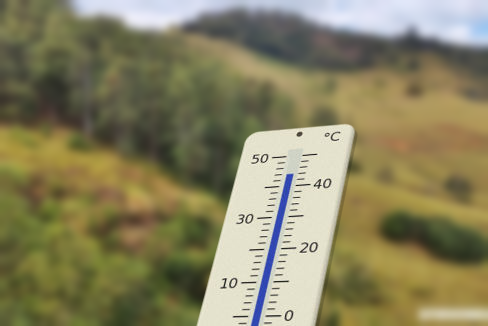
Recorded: 44,°C
